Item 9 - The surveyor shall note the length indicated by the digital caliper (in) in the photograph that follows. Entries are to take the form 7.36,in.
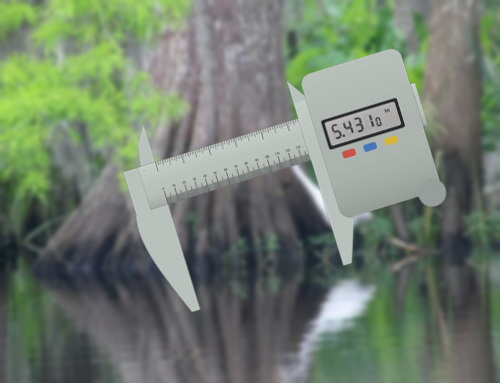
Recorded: 5.4310,in
